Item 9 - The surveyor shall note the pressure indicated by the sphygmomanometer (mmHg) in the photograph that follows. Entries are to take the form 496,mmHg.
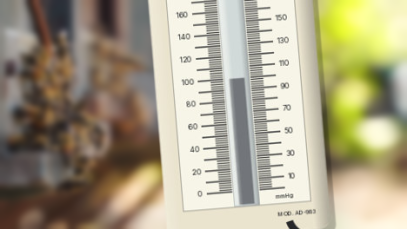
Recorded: 100,mmHg
